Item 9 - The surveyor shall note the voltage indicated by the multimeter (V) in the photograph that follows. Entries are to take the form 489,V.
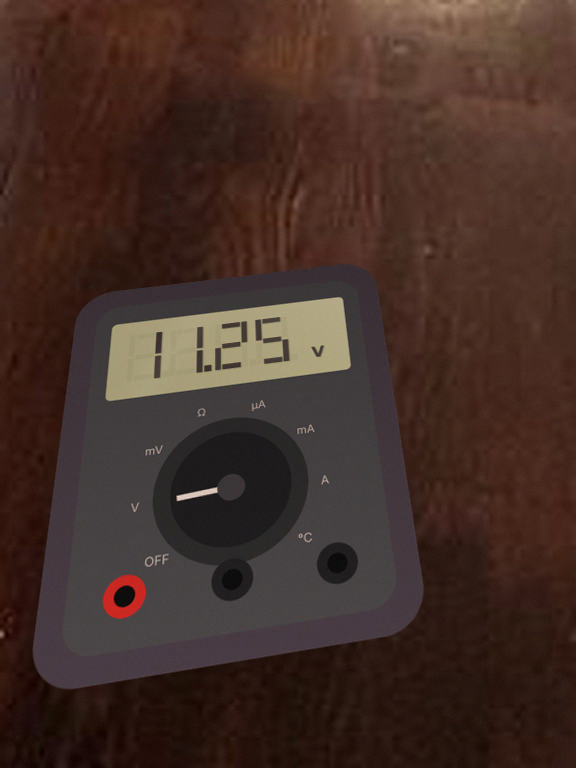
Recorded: 11.25,V
